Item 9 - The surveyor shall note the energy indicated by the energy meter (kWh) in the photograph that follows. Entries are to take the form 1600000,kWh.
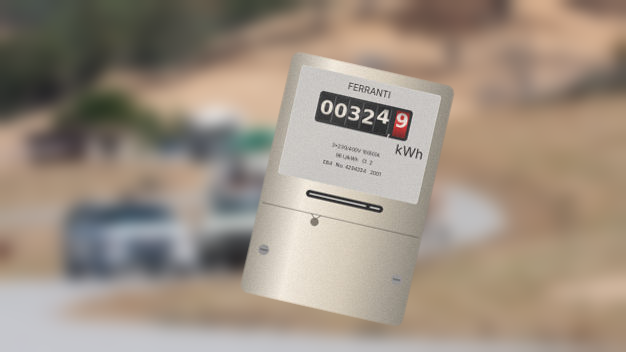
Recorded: 324.9,kWh
